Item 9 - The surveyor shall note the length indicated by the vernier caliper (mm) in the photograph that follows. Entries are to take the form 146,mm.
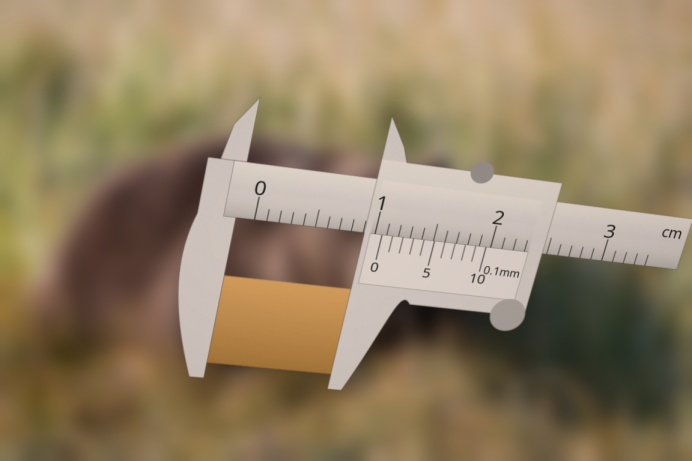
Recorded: 10.6,mm
